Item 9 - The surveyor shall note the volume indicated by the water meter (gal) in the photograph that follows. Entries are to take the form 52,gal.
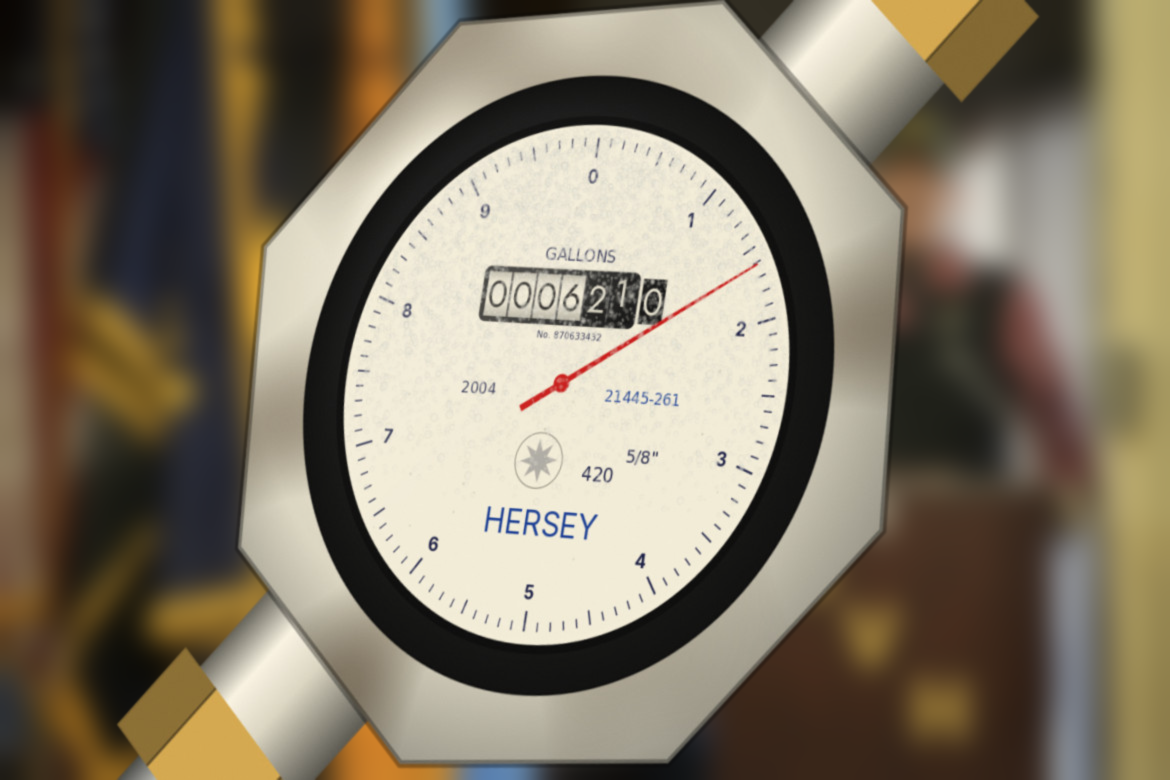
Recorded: 6211.6,gal
